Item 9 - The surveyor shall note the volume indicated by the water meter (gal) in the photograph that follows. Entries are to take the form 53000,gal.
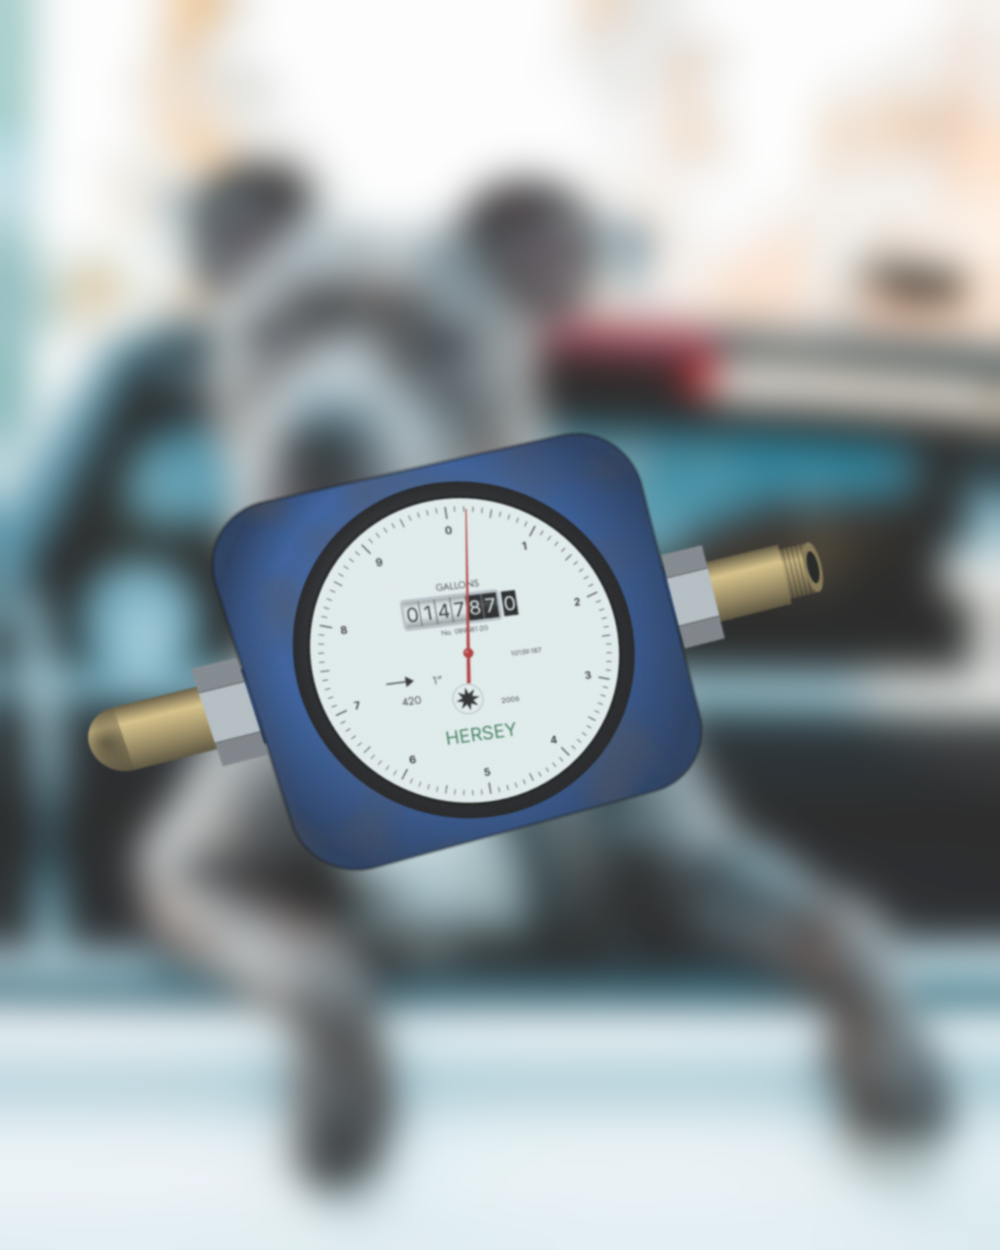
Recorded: 147870.2,gal
